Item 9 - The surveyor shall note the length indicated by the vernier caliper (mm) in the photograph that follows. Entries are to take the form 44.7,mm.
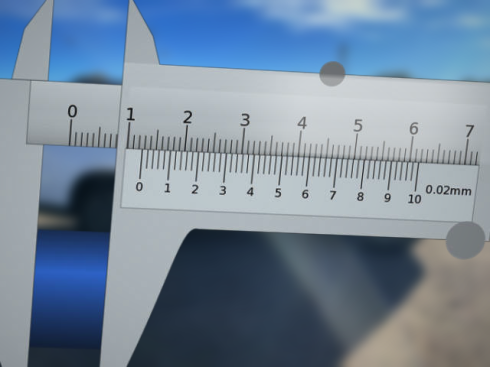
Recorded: 12.6,mm
